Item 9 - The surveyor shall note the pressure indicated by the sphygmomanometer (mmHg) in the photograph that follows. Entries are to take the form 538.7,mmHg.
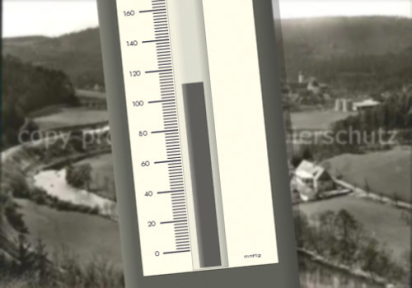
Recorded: 110,mmHg
